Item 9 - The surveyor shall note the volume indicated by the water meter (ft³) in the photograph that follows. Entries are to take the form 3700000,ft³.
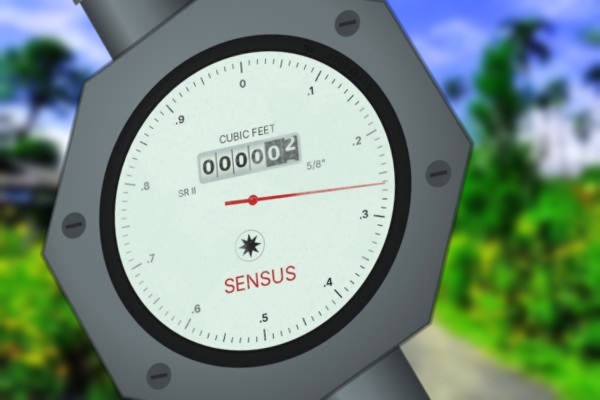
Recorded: 2.26,ft³
